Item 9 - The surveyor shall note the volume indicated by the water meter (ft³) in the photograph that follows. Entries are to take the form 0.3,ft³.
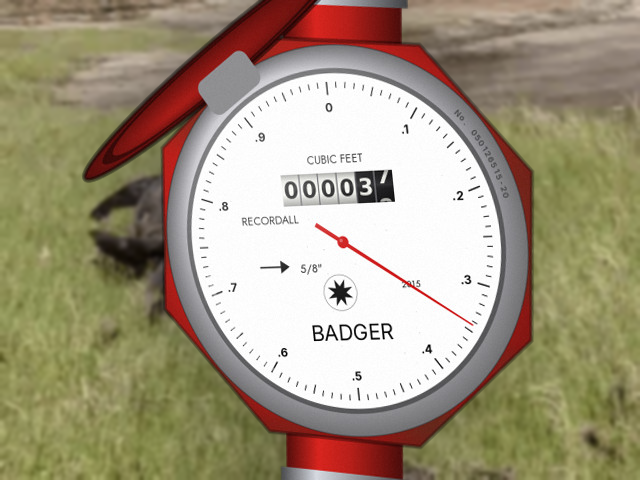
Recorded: 37.34,ft³
